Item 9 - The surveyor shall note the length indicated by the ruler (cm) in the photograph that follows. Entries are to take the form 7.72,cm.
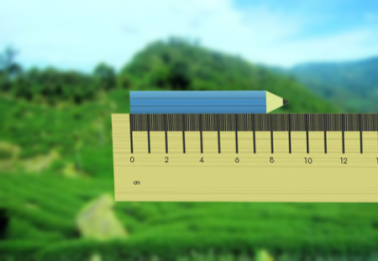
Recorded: 9,cm
